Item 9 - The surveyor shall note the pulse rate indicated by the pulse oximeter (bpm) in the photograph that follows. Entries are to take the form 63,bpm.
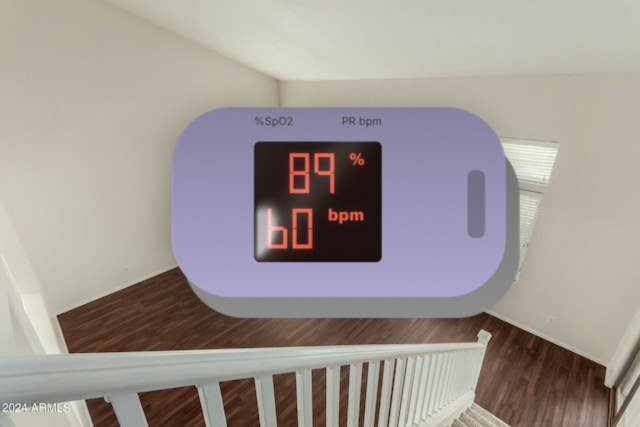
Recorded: 60,bpm
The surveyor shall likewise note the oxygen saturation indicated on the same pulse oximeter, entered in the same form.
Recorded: 89,%
